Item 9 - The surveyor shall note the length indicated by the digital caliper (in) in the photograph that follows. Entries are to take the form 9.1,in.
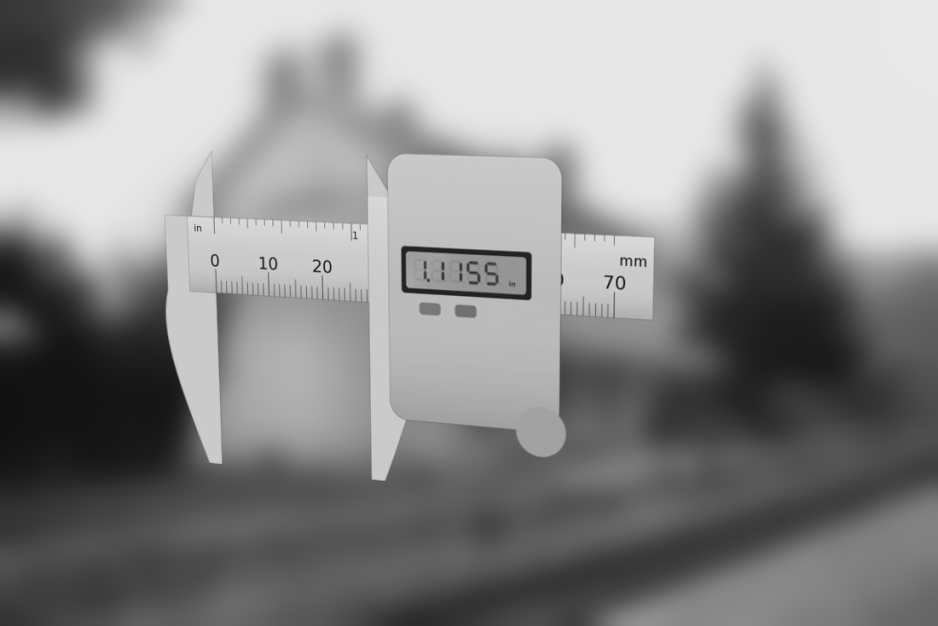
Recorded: 1.1155,in
